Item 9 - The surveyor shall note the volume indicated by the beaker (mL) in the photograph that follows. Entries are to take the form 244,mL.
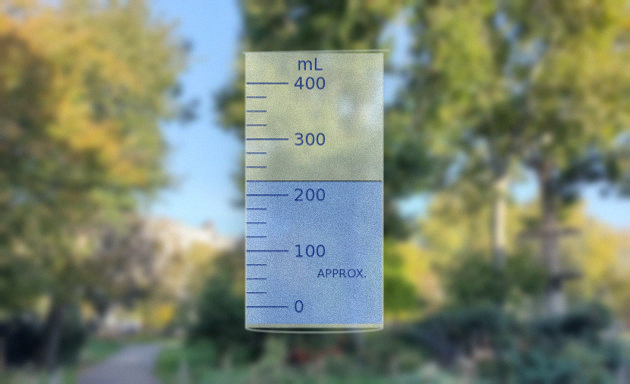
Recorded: 225,mL
